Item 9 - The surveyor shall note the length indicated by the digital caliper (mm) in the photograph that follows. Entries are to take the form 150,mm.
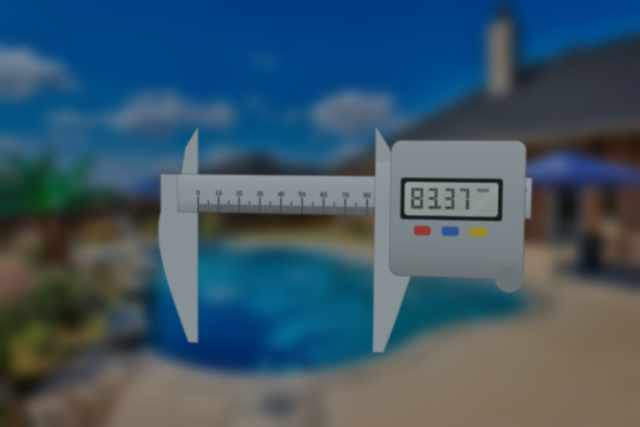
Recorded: 83.37,mm
